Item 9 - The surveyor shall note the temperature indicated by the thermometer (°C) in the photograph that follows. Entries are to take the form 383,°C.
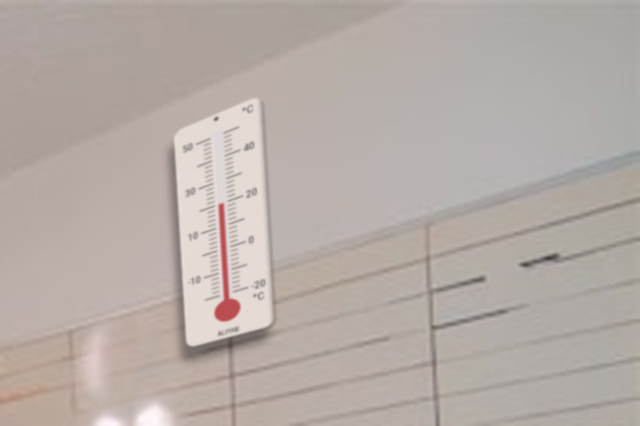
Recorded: 20,°C
